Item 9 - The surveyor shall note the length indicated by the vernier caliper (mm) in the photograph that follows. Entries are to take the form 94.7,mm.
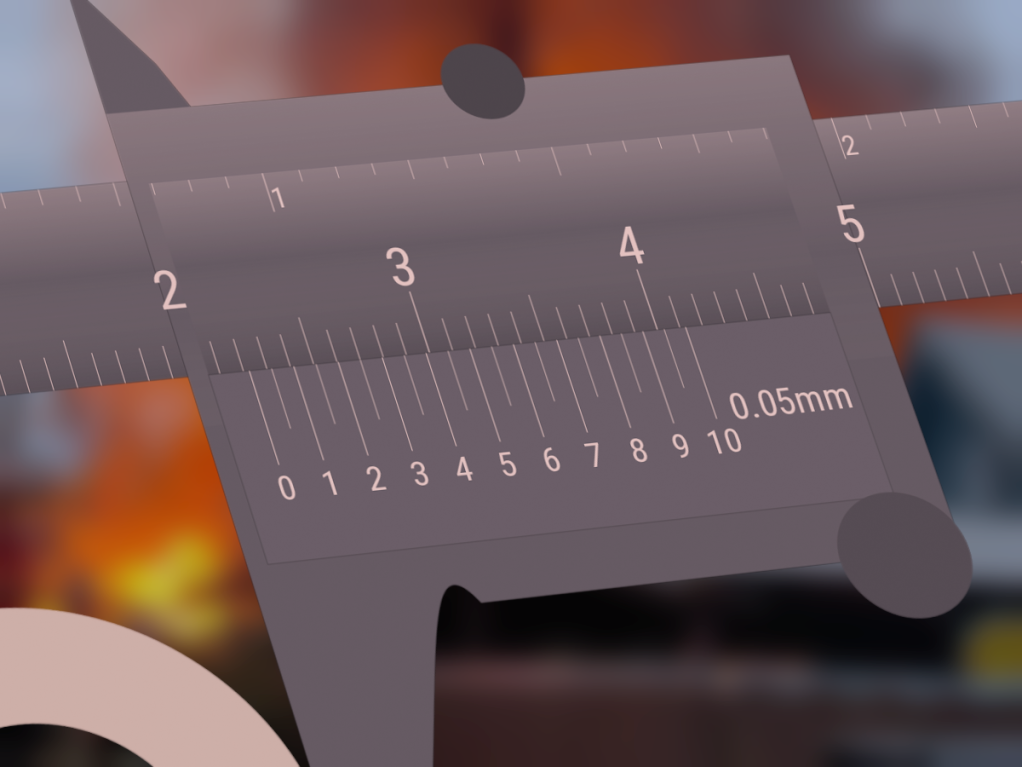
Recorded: 22.25,mm
